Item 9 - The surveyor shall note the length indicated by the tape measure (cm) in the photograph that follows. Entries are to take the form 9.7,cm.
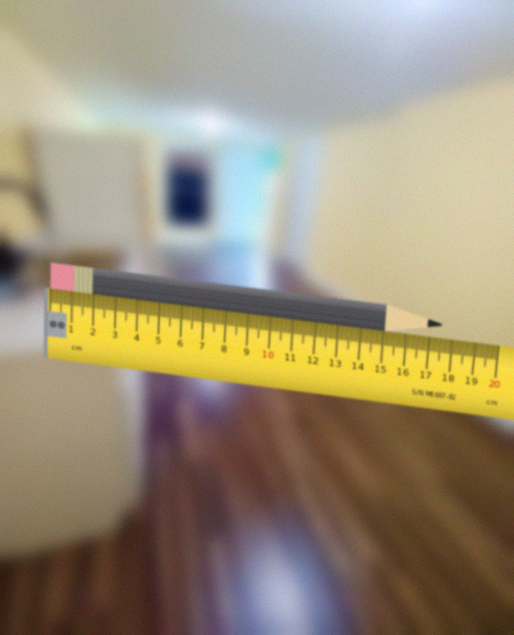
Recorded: 17.5,cm
